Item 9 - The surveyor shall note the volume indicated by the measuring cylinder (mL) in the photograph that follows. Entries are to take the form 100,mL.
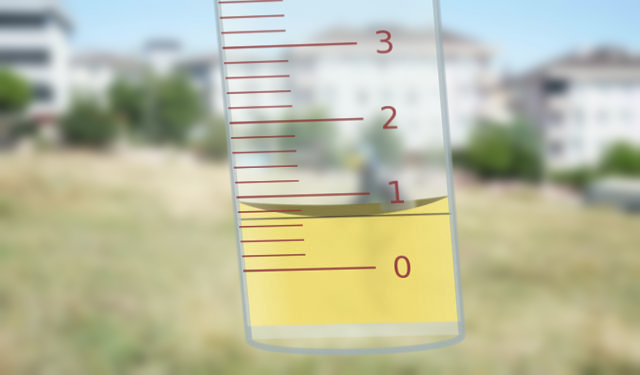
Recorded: 0.7,mL
